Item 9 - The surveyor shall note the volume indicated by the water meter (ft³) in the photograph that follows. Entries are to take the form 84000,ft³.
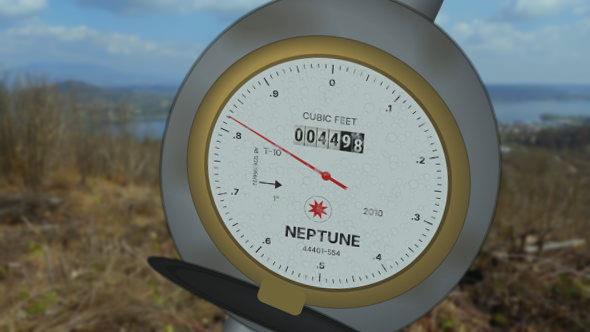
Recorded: 4497.82,ft³
